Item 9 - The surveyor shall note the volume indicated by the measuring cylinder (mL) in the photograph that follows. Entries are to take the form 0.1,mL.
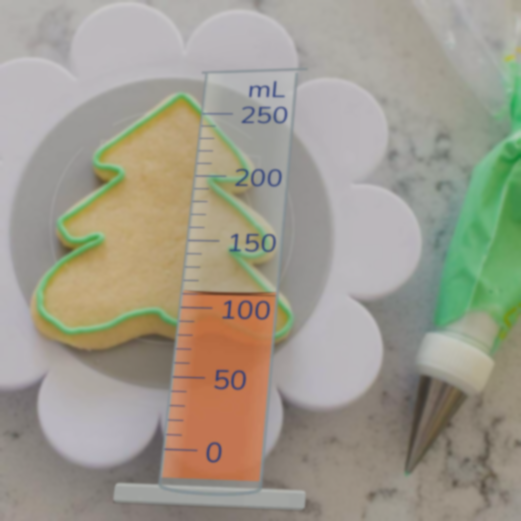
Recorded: 110,mL
